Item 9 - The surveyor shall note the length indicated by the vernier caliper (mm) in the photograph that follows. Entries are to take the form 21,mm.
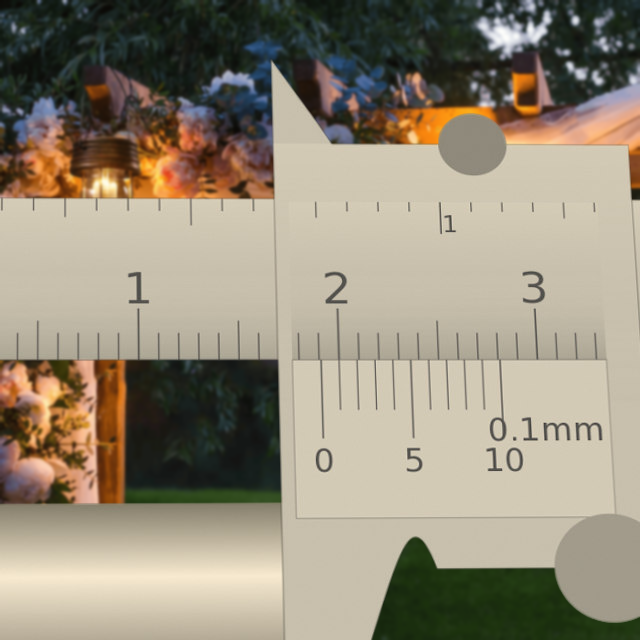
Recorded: 19.1,mm
